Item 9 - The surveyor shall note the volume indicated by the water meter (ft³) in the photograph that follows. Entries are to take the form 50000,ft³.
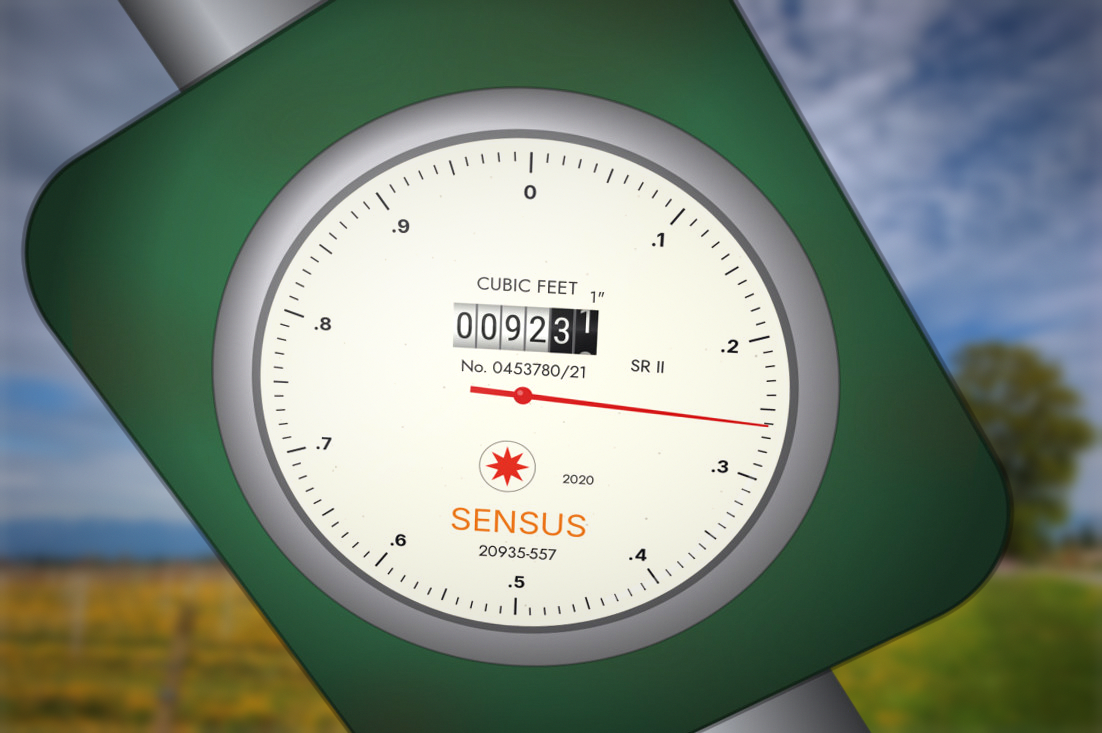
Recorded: 9231.26,ft³
